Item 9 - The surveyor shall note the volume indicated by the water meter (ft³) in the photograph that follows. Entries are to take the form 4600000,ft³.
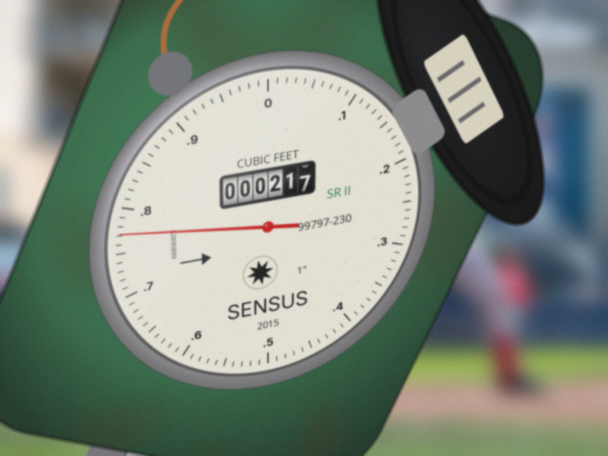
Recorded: 216.77,ft³
